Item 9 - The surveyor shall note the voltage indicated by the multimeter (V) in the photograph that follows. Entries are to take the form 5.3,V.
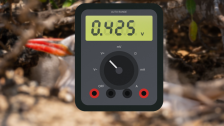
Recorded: 0.425,V
